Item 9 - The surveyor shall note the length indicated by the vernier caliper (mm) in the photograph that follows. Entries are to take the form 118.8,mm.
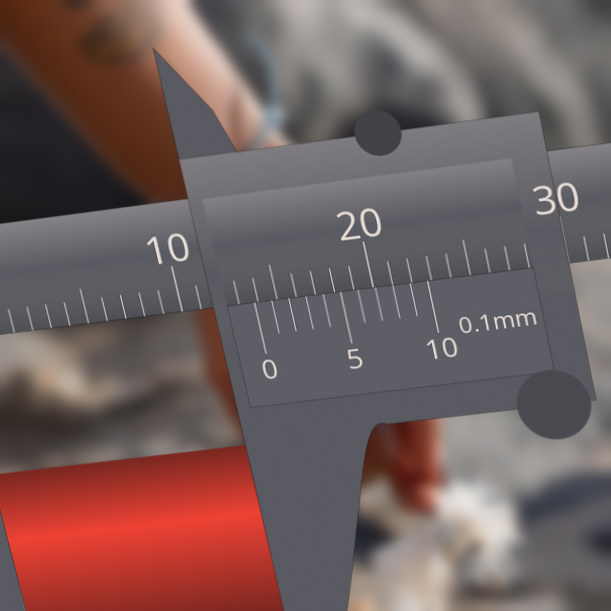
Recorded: 13.8,mm
